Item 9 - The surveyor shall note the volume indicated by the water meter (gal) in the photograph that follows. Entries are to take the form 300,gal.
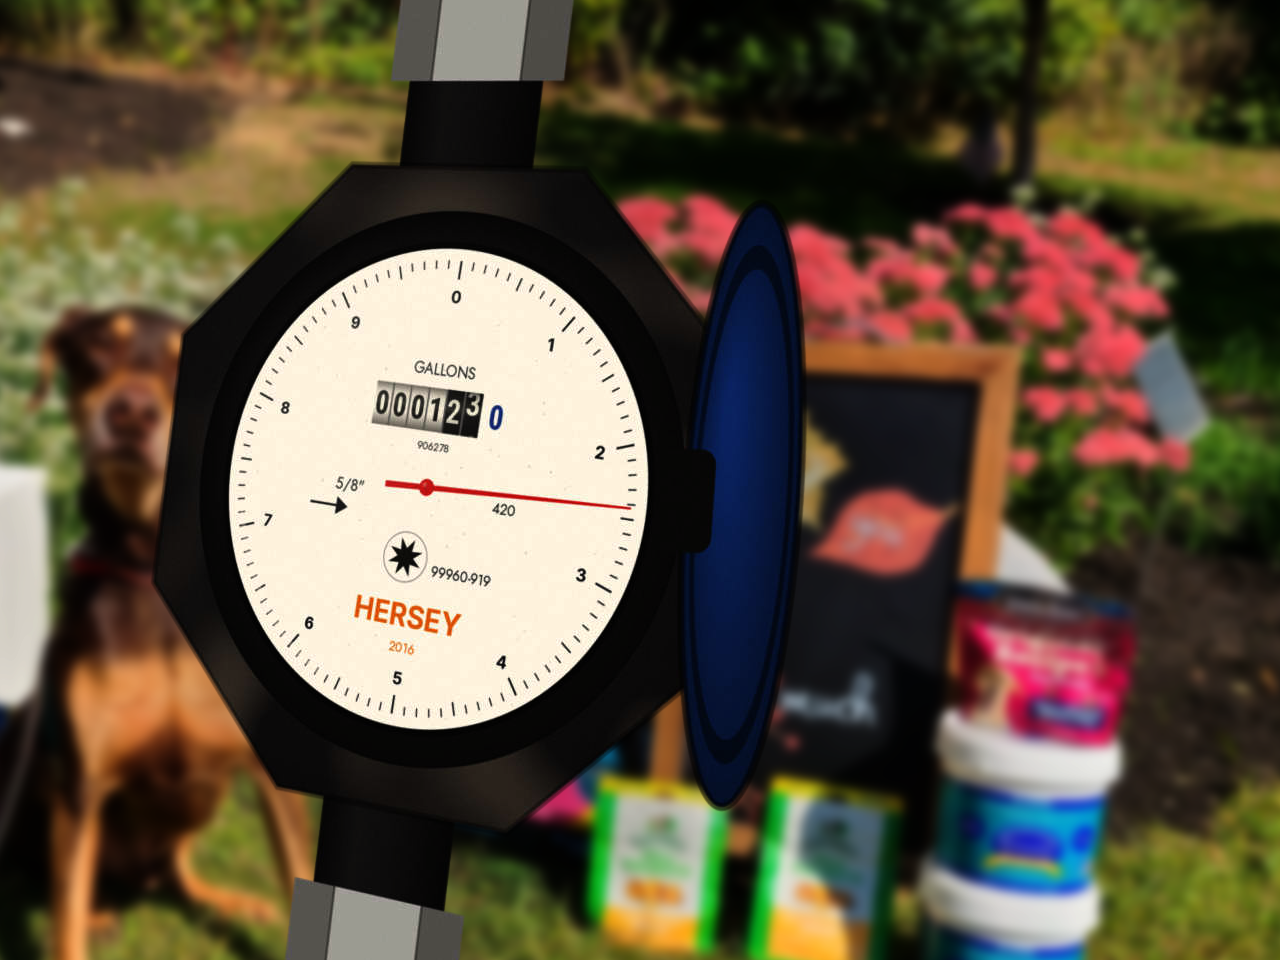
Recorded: 1232.4,gal
